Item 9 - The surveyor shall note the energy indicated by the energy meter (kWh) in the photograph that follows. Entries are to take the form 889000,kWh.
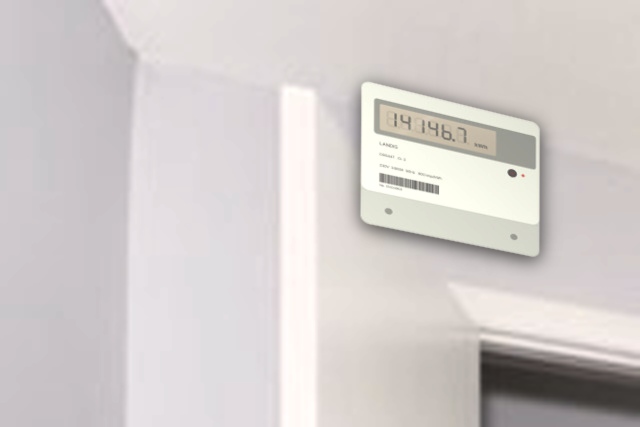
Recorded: 14146.7,kWh
